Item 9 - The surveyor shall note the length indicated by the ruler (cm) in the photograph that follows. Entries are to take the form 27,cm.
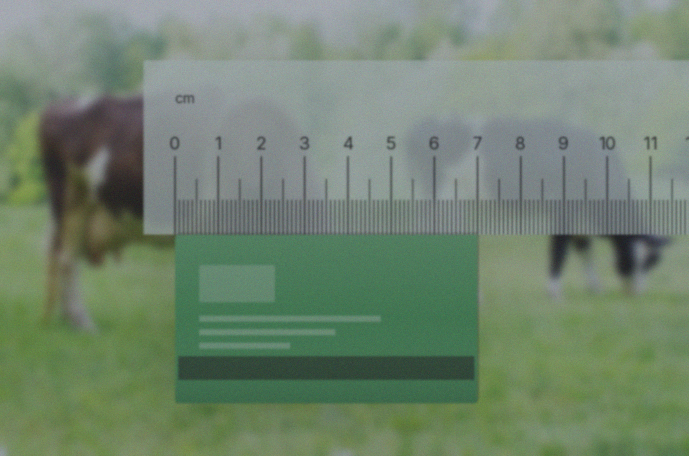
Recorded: 7,cm
